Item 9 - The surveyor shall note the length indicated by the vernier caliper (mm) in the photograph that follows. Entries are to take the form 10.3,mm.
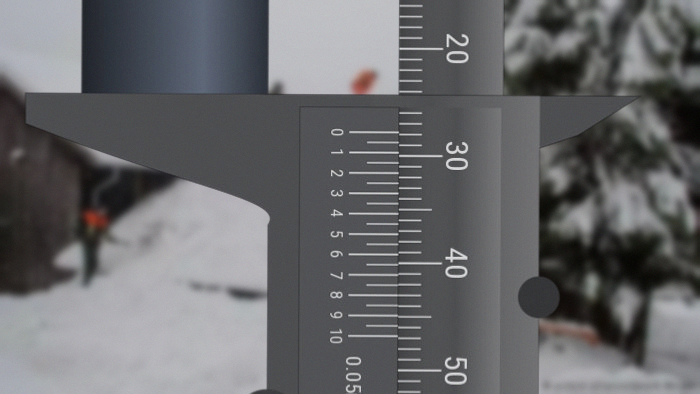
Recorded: 27.8,mm
